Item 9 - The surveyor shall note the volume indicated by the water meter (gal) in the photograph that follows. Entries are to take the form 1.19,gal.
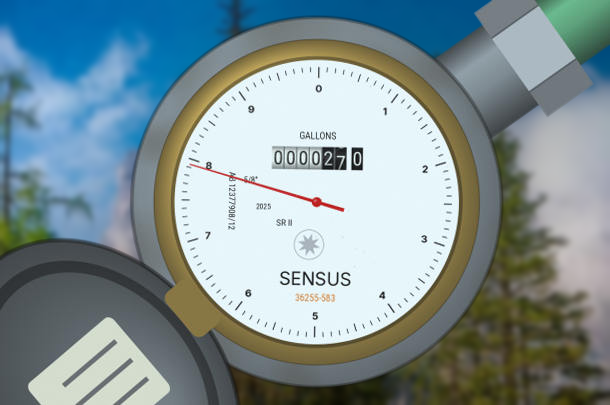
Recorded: 267.9,gal
